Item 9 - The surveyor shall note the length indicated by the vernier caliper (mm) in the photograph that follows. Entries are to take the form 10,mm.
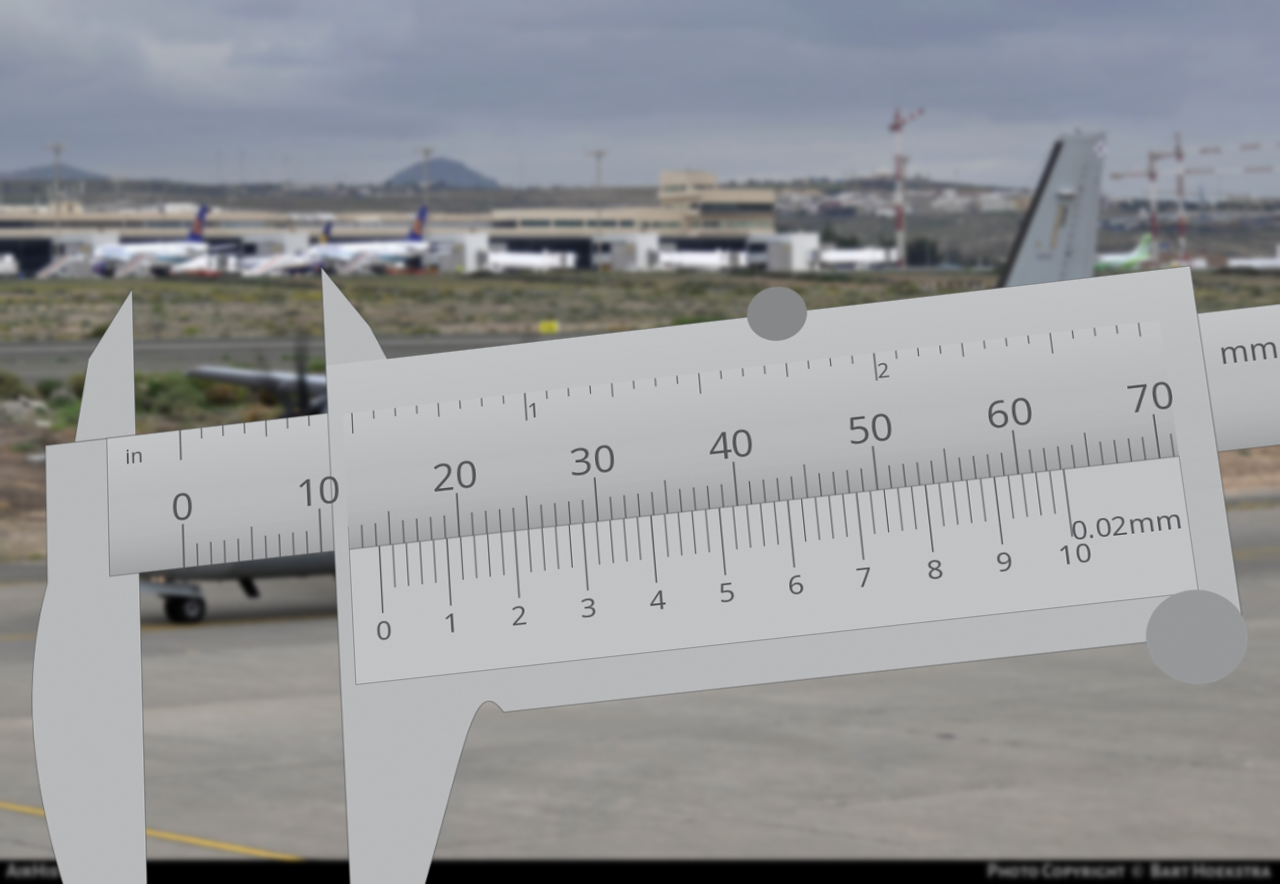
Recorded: 14.2,mm
